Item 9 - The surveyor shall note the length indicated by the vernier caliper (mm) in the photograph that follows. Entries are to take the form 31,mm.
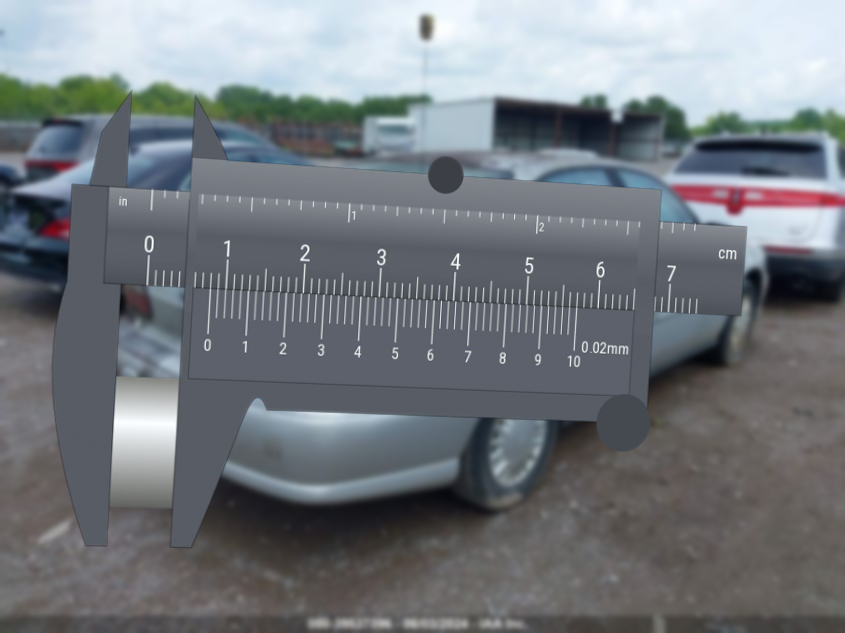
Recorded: 8.0,mm
